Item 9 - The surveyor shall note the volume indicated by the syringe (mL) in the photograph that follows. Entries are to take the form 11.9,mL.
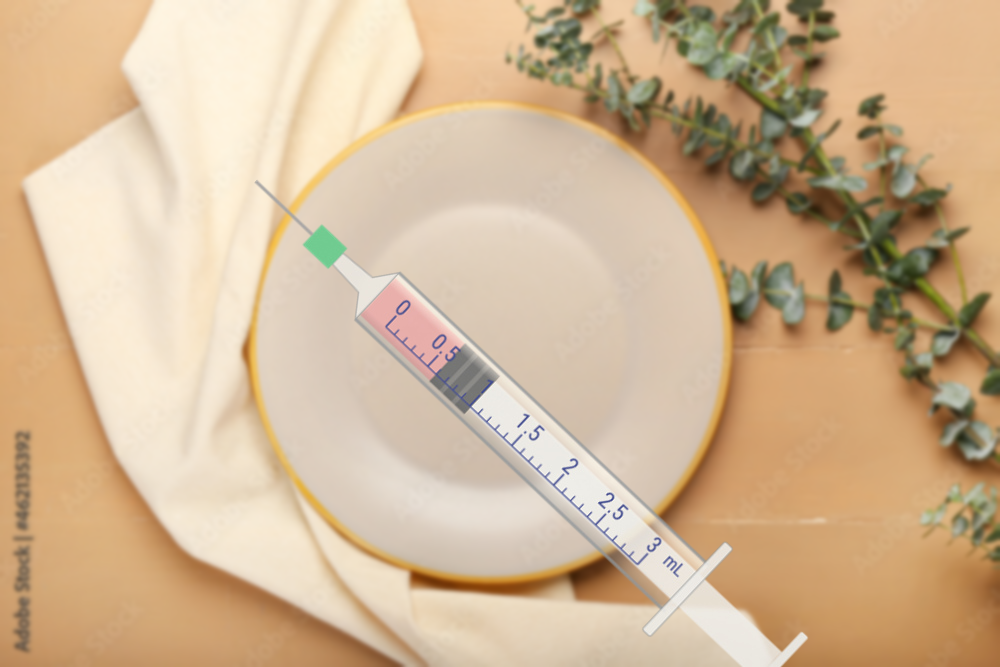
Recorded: 0.6,mL
